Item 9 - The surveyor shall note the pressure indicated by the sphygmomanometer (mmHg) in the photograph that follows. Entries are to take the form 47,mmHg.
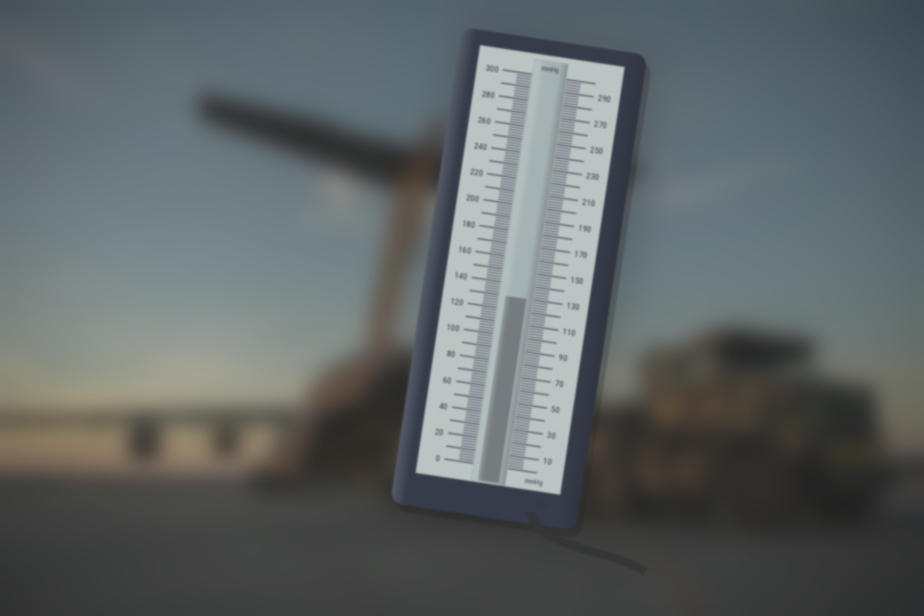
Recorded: 130,mmHg
